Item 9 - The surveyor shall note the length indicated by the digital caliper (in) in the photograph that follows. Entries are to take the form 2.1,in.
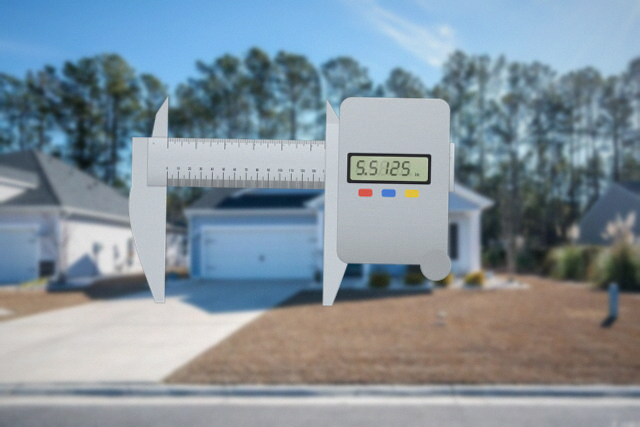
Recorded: 5.5125,in
